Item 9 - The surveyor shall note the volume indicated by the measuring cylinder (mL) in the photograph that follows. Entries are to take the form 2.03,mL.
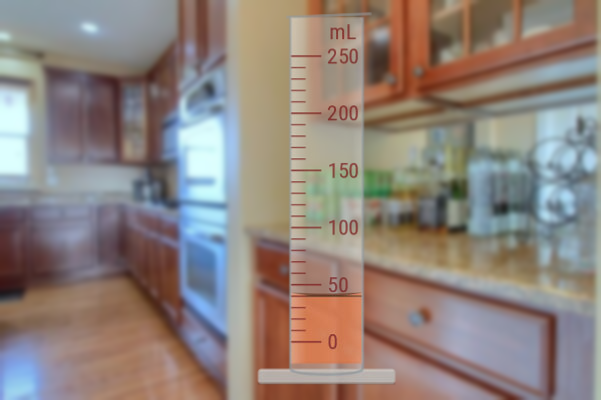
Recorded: 40,mL
